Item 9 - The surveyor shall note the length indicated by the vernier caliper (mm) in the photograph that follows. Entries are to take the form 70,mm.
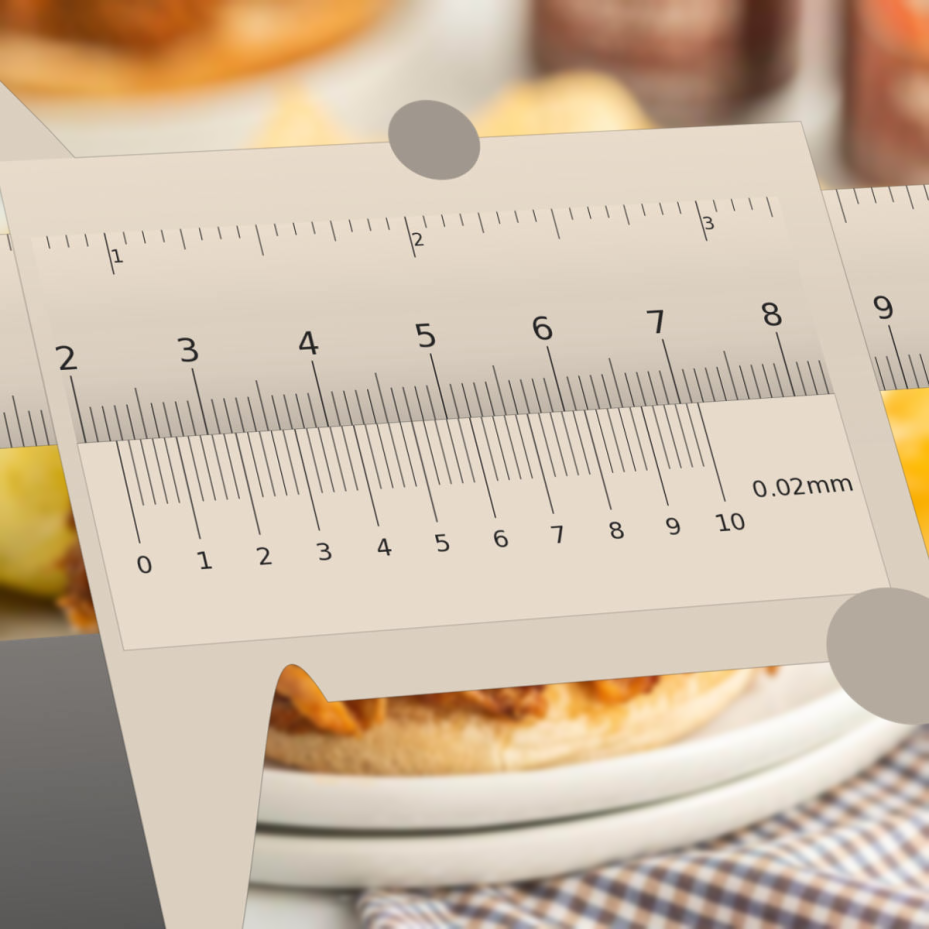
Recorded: 22.5,mm
